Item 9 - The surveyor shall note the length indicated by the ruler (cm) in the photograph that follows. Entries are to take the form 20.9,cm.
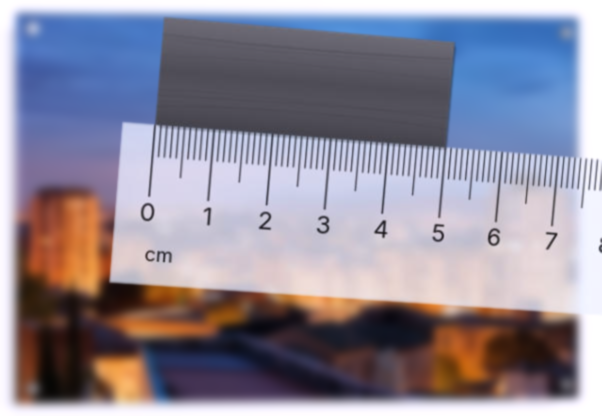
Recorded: 5,cm
